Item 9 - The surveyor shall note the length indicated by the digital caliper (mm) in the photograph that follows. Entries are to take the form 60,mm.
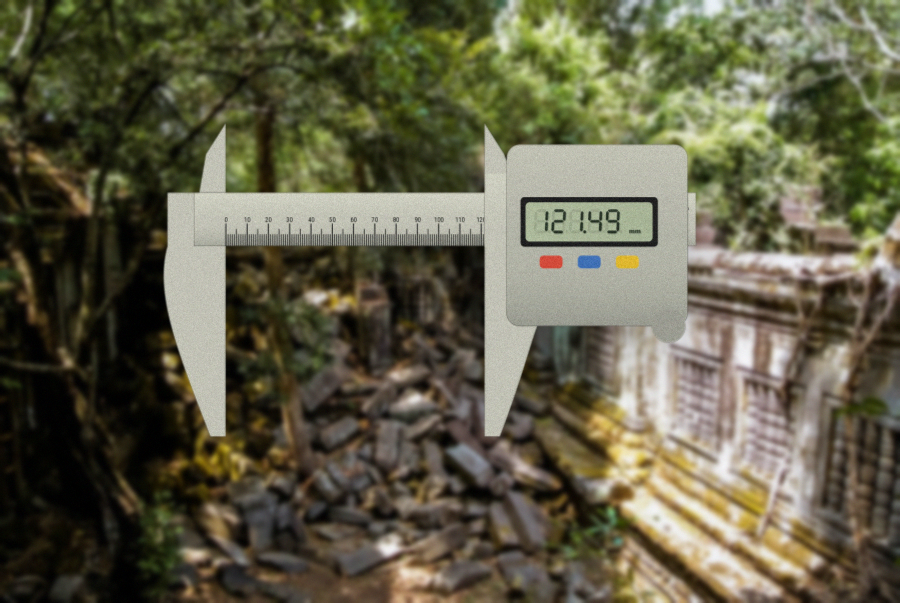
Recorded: 121.49,mm
